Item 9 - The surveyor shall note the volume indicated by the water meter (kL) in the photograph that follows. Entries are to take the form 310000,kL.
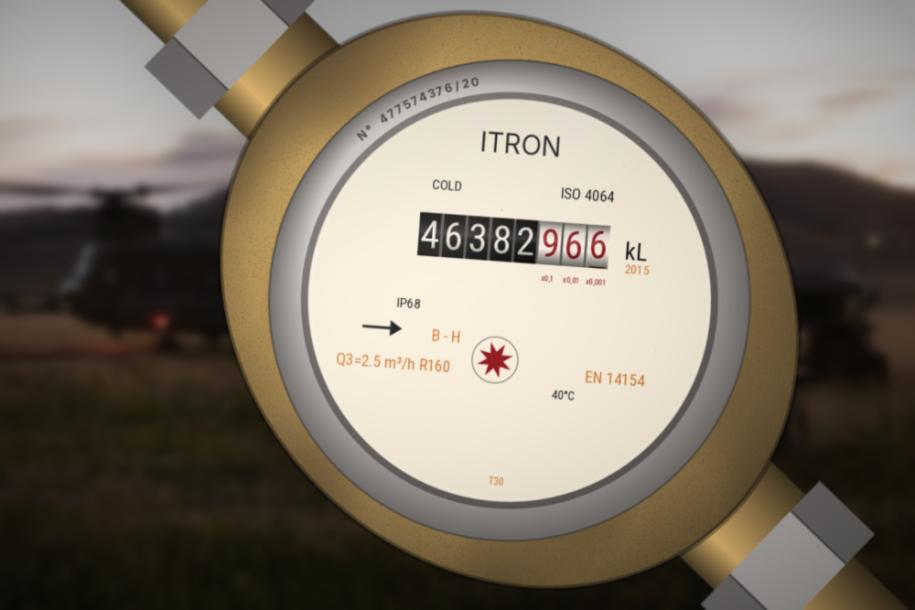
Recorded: 46382.966,kL
